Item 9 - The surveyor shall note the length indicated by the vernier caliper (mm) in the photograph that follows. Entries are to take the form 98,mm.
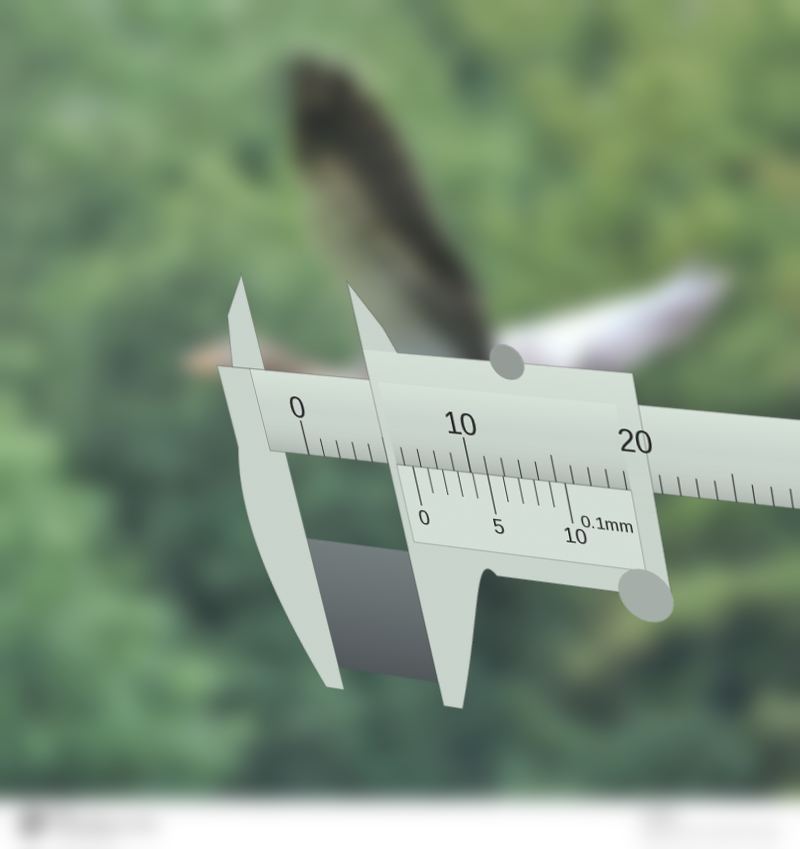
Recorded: 6.5,mm
